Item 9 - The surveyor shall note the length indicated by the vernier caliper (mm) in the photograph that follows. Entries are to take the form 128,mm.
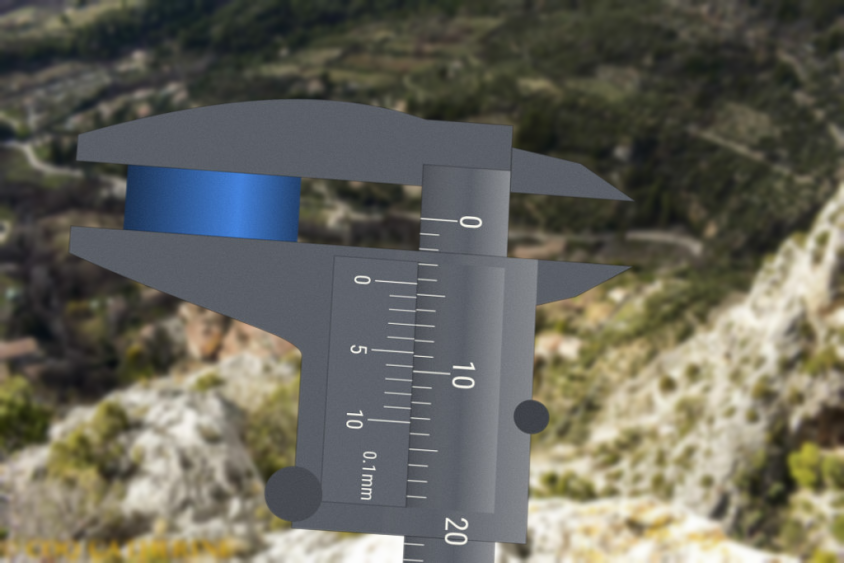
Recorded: 4.3,mm
